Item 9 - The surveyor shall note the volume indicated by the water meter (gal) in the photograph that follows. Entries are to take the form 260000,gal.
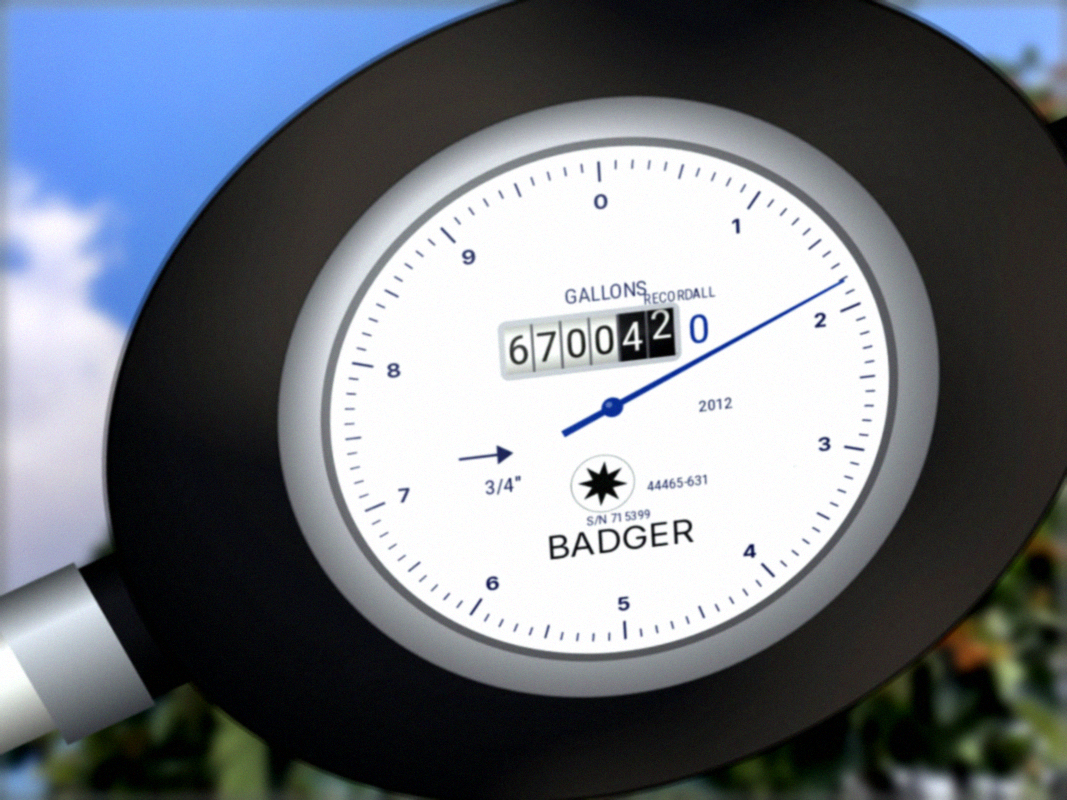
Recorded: 6700421.8,gal
